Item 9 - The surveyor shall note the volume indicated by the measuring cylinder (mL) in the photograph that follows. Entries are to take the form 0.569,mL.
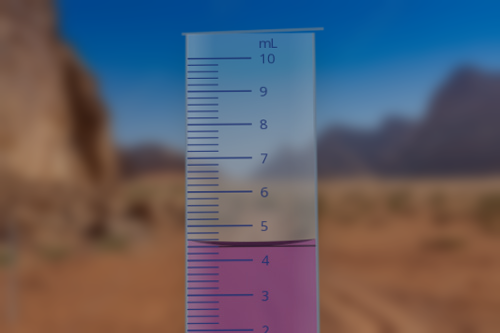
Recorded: 4.4,mL
